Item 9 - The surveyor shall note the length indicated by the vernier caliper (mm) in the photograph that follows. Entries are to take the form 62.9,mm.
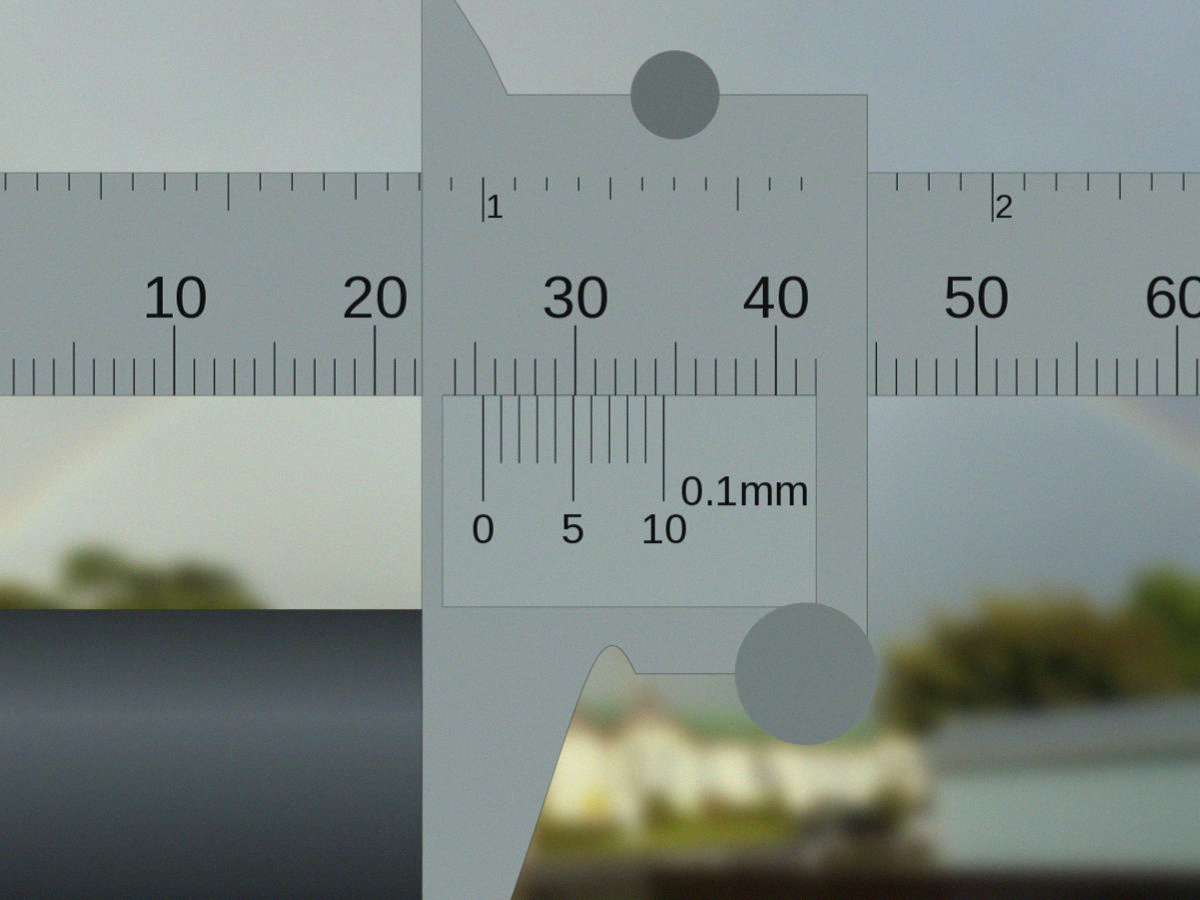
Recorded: 25.4,mm
